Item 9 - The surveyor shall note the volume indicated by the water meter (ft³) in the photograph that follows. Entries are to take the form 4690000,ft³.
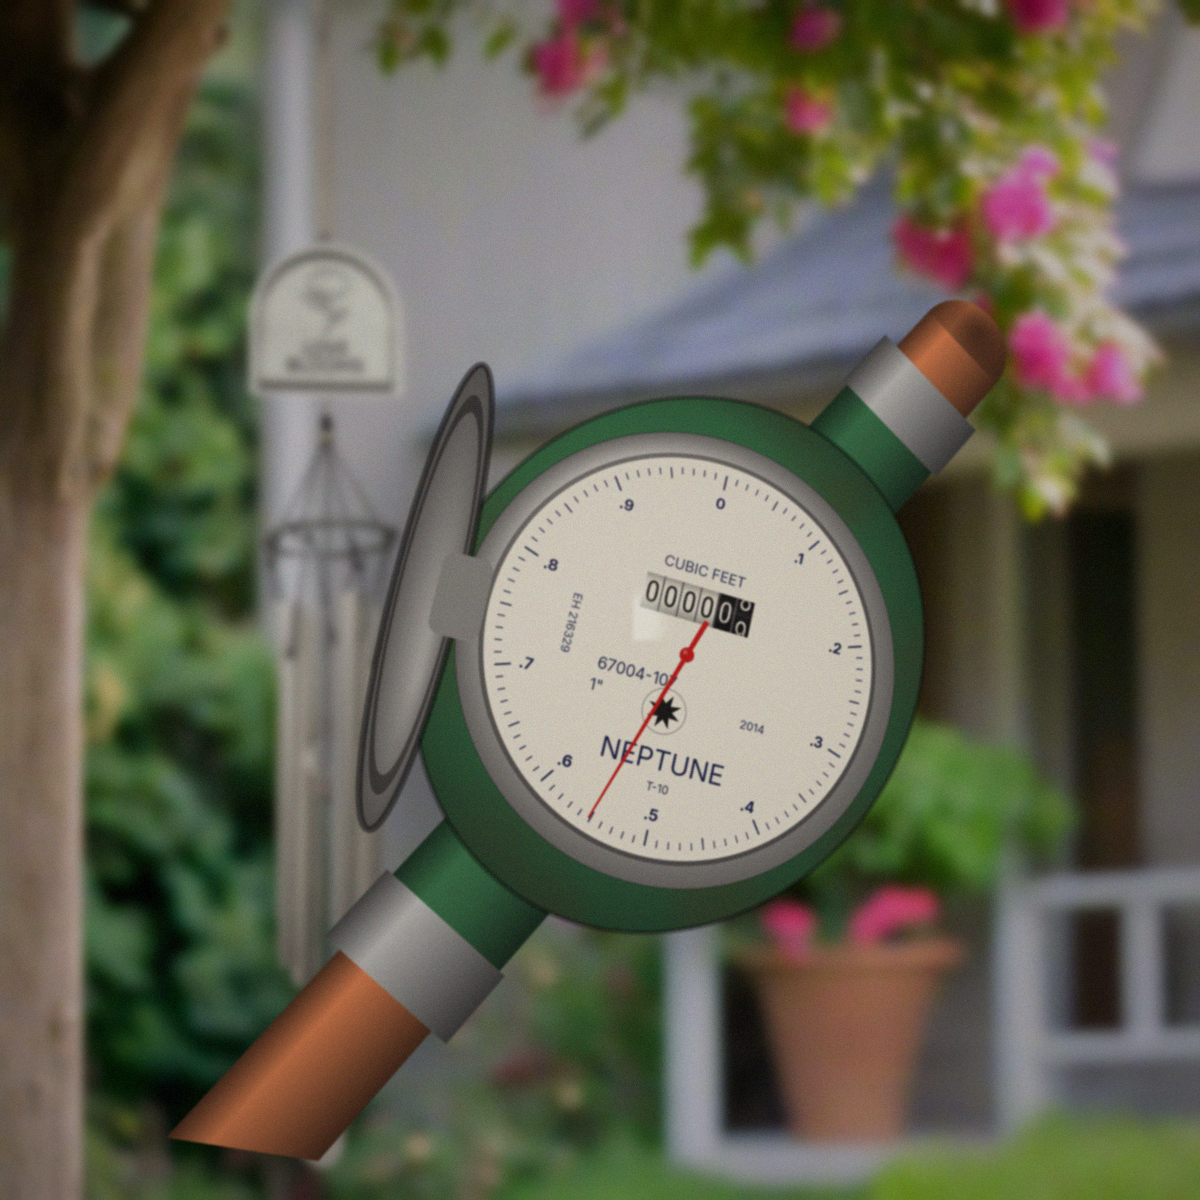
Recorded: 8.55,ft³
